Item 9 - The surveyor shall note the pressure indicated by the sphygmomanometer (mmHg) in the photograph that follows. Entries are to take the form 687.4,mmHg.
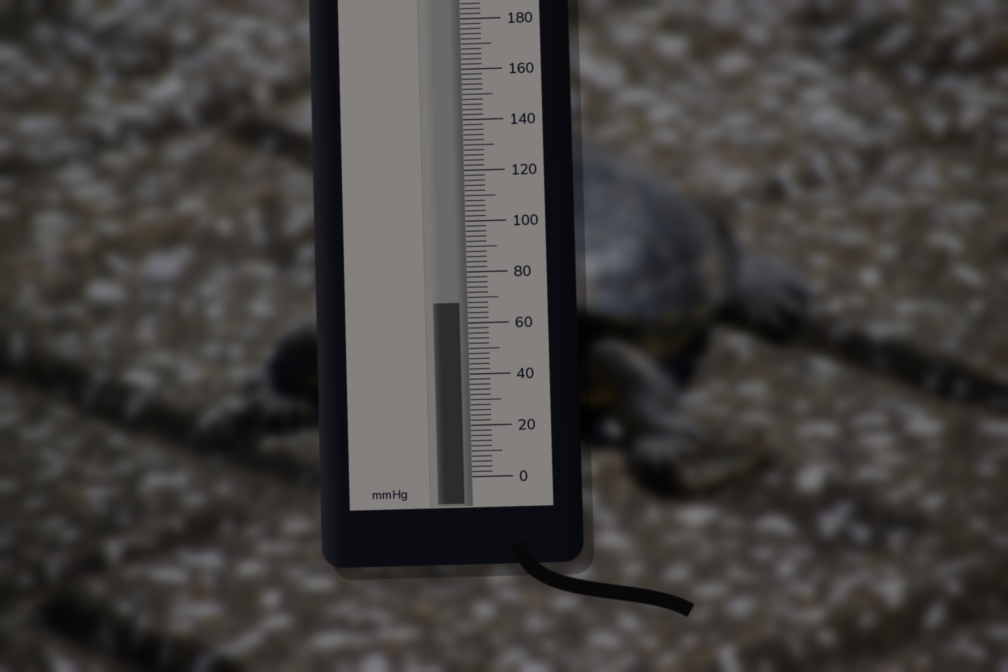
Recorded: 68,mmHg
